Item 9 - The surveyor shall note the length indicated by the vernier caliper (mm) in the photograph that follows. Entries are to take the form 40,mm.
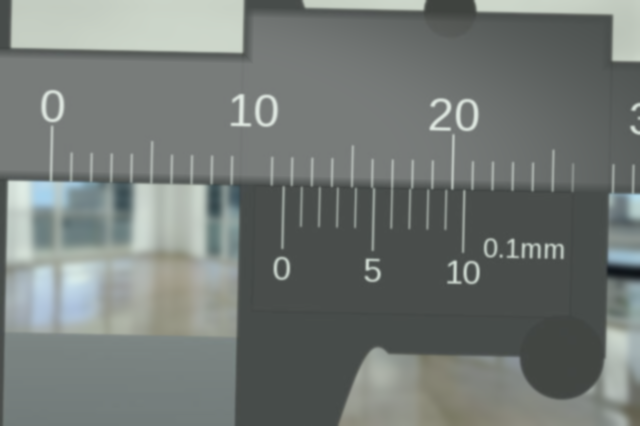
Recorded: 11.6,mm
